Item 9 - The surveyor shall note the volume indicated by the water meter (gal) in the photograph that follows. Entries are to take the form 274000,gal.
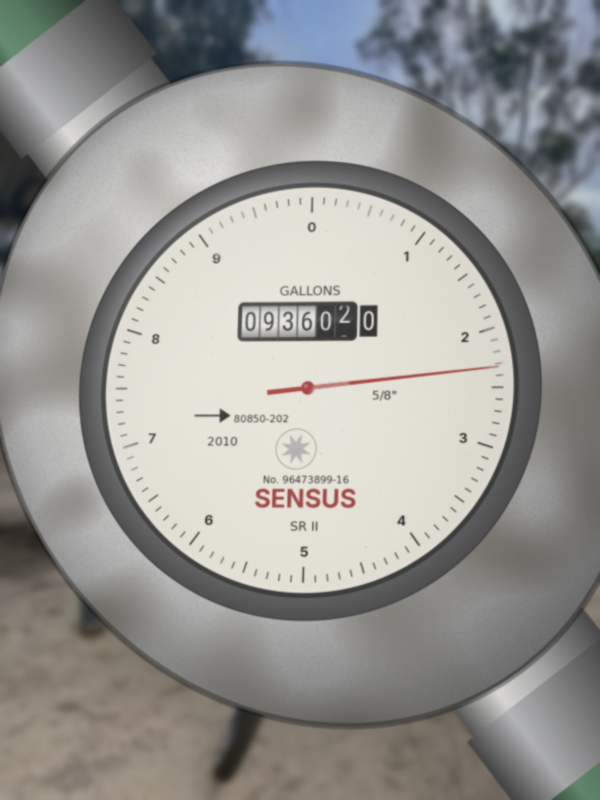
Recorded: 936022.3,gal
